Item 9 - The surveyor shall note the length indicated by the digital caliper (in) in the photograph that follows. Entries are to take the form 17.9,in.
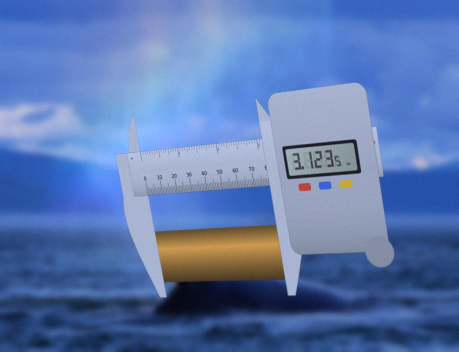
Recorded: 3.1235,in
